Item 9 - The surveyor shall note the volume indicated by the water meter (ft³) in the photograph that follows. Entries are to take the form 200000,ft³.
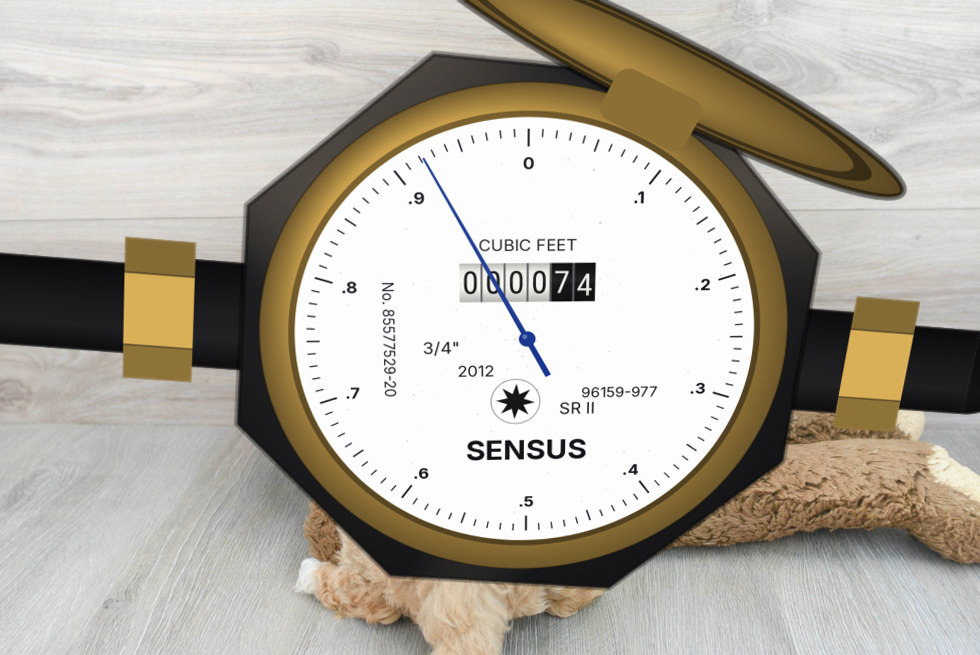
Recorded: 73.92,ft³
